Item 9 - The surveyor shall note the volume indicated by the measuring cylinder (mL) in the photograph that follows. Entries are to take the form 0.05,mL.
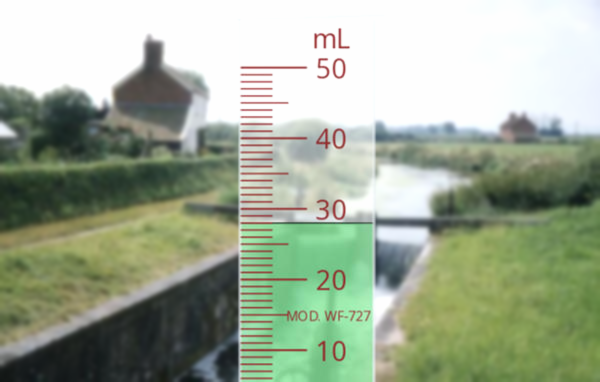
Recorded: 28,mL
